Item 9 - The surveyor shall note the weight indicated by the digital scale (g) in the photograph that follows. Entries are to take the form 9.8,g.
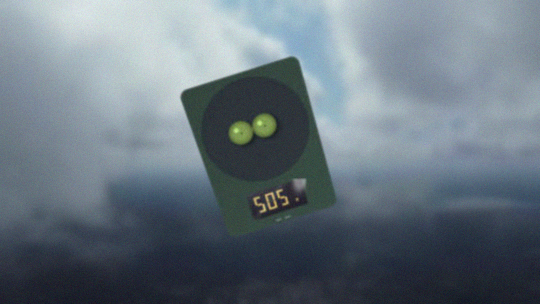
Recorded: 505,g
